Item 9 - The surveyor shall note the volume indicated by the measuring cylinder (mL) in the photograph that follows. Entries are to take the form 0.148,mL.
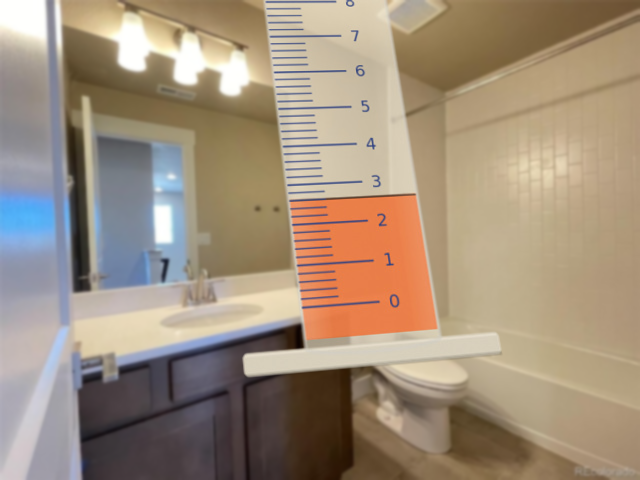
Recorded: 2.6,mL
